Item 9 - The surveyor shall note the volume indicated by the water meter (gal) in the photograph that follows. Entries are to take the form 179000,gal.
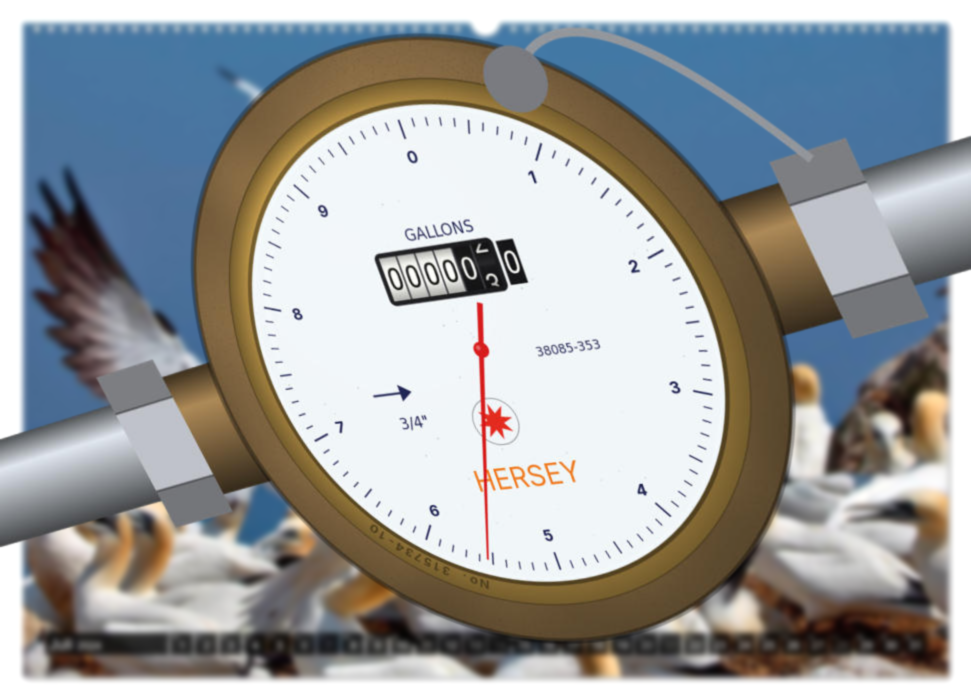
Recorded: 25.5,gal
